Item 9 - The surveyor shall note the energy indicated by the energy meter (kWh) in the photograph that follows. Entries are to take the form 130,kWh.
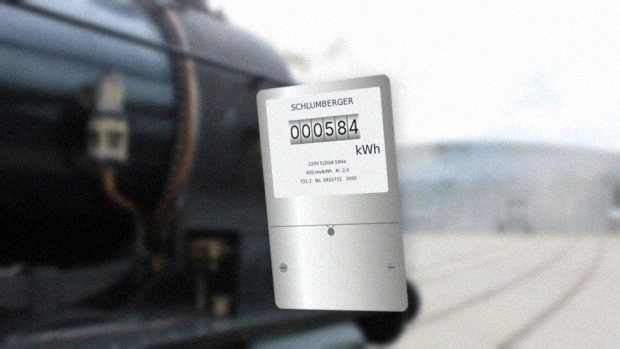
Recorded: 584,kWh
